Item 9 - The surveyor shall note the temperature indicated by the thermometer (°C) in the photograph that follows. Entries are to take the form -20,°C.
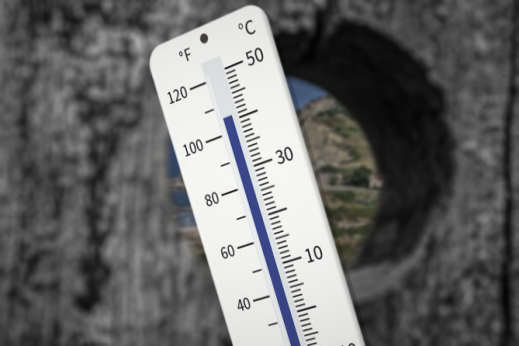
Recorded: 41,°C
